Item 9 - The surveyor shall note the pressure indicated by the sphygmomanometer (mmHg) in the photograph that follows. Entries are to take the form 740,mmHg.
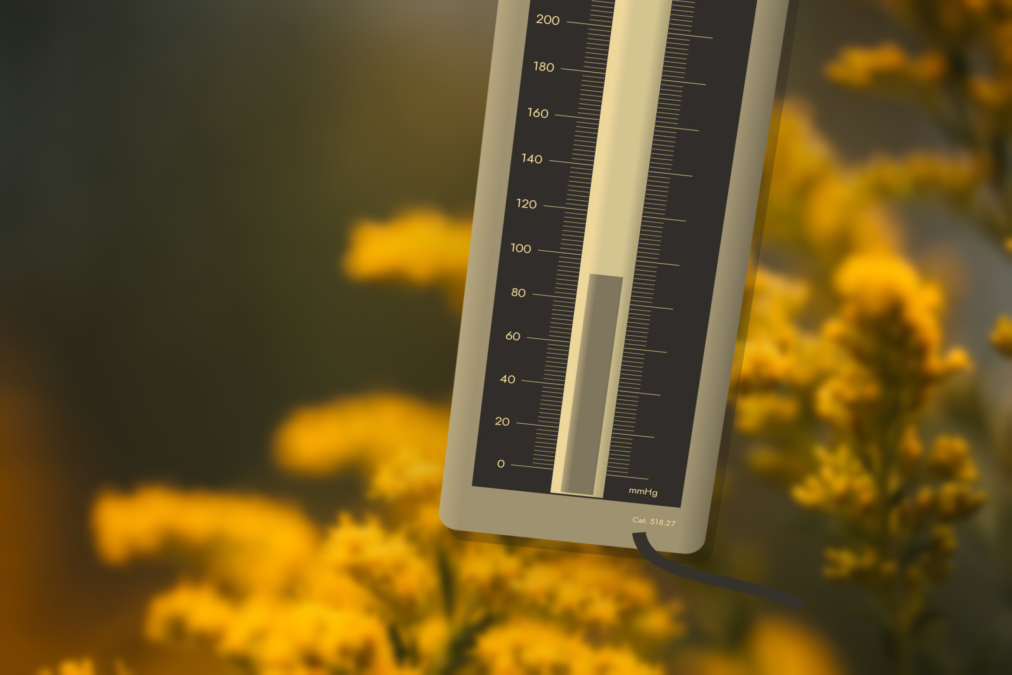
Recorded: 92,mmHg
